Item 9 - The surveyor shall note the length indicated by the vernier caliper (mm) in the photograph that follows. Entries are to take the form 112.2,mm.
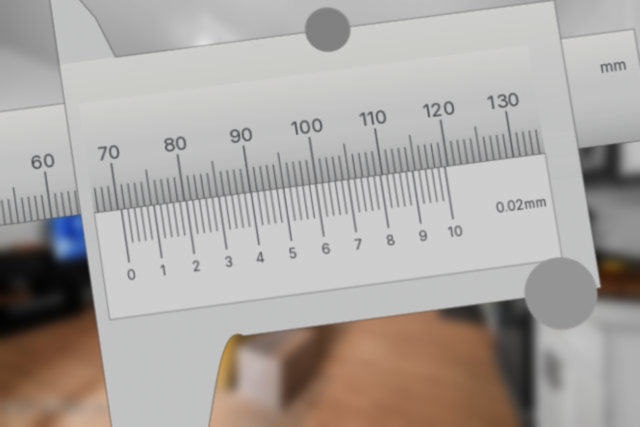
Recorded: 70.5,mm
